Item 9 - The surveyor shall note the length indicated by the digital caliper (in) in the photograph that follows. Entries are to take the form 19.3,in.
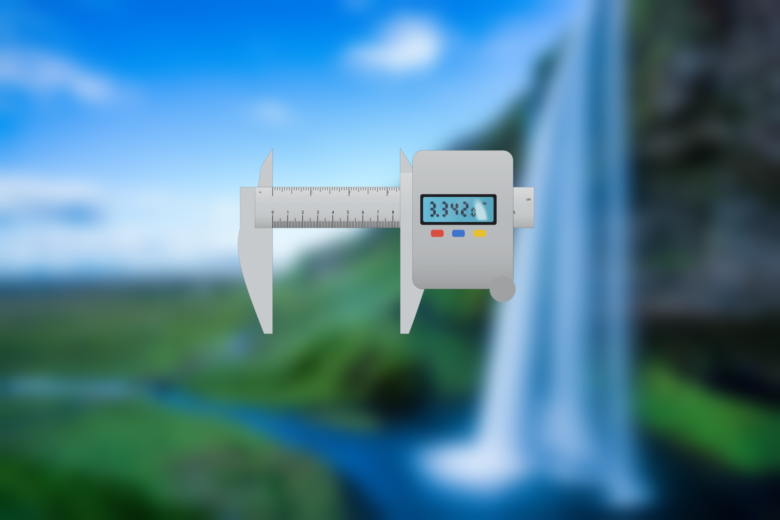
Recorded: 3.3420,in
